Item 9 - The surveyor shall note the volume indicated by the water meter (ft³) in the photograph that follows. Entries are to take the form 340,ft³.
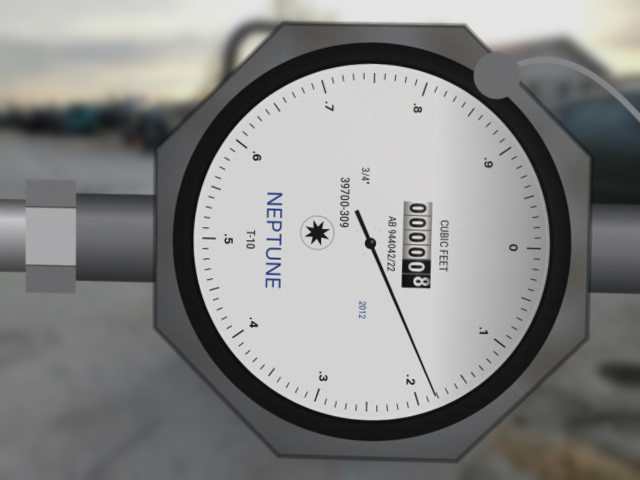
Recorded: 8.18,ft³
